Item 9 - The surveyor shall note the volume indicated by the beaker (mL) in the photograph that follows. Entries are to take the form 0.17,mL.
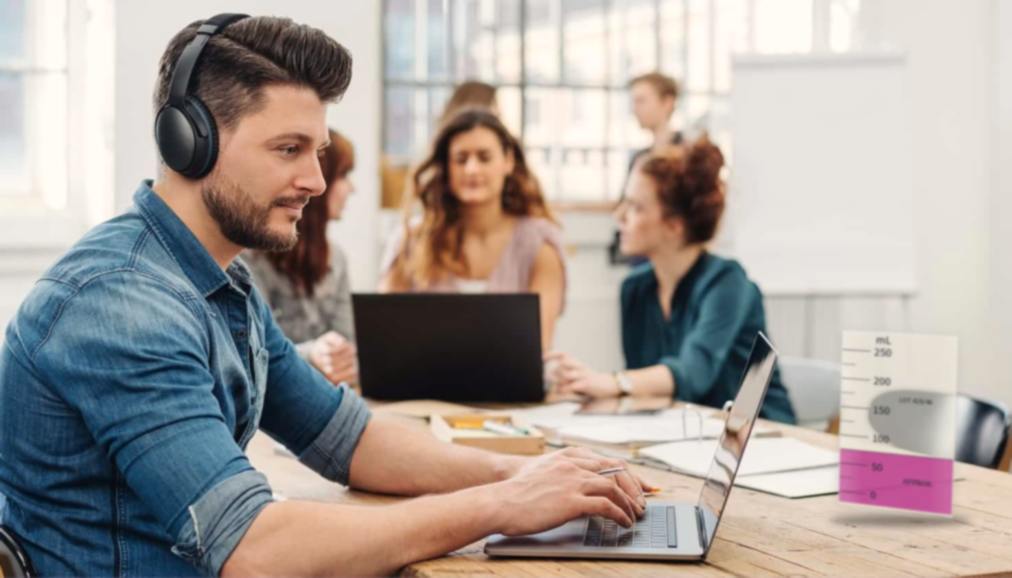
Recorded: 75,mL
